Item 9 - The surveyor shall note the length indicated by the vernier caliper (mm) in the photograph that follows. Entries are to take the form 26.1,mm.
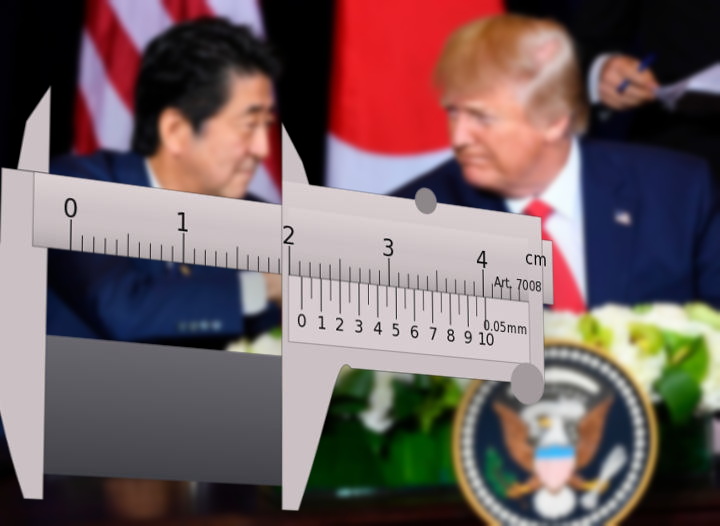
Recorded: 21.2,mm
